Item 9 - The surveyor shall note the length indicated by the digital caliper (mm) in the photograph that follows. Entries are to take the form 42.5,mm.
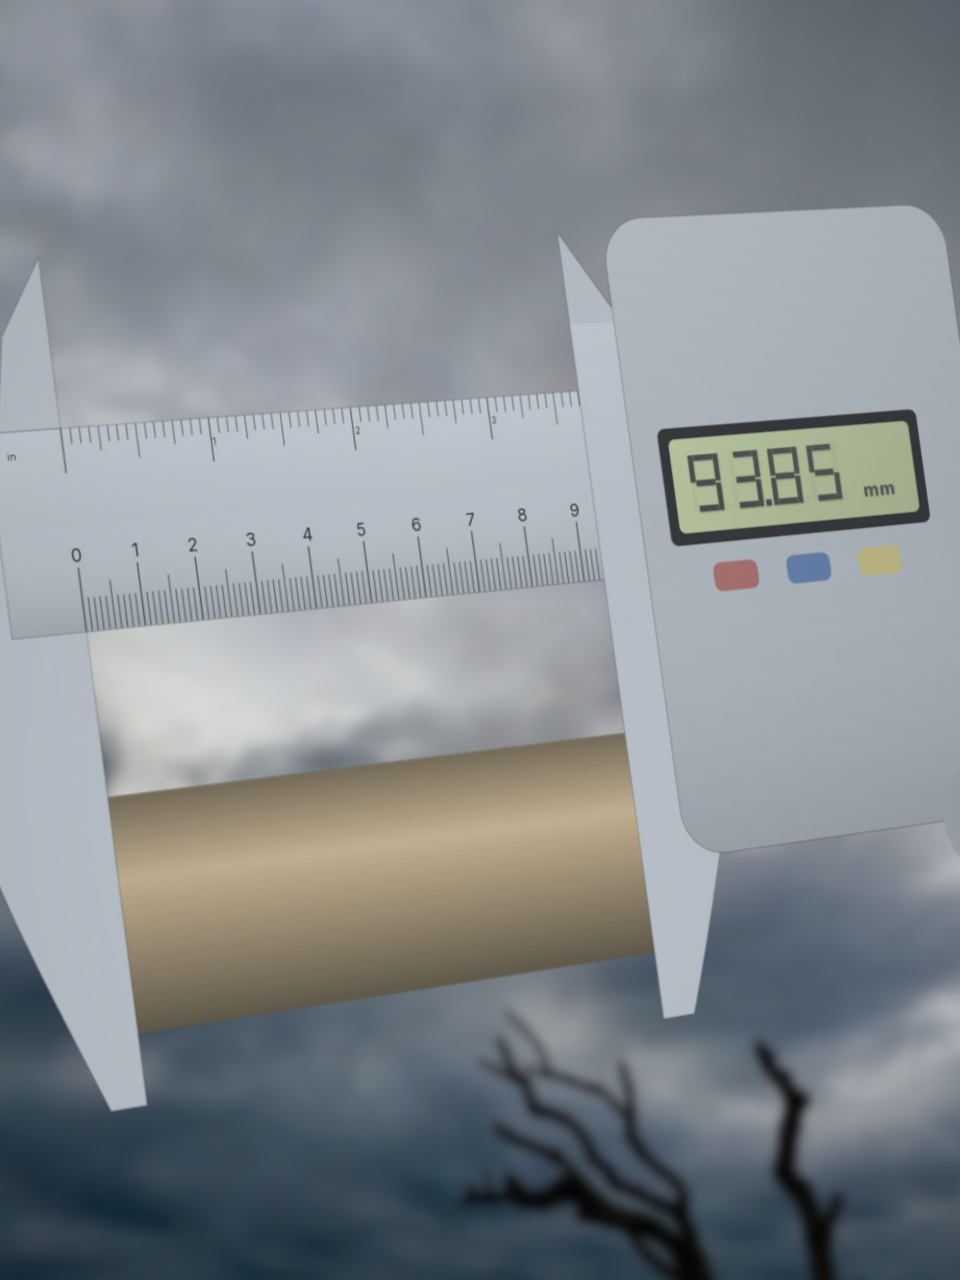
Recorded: 93.85,mm
